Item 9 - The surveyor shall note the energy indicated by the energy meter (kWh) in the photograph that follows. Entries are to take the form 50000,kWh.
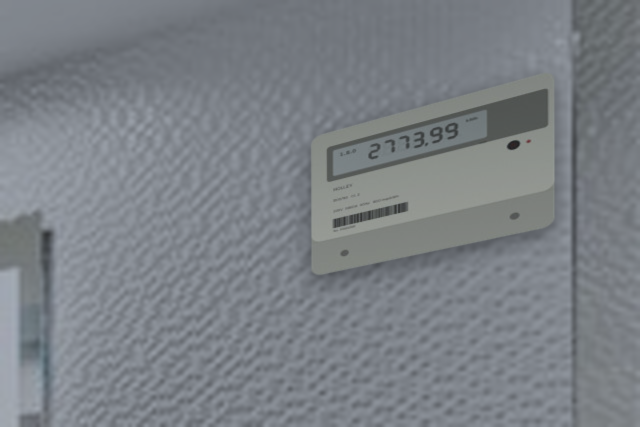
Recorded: 2773.99,kWh
